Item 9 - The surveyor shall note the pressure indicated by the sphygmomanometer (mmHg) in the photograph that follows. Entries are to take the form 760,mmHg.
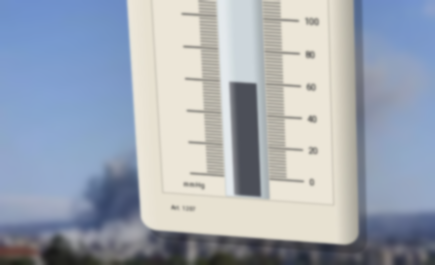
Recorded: 60,mmHg
